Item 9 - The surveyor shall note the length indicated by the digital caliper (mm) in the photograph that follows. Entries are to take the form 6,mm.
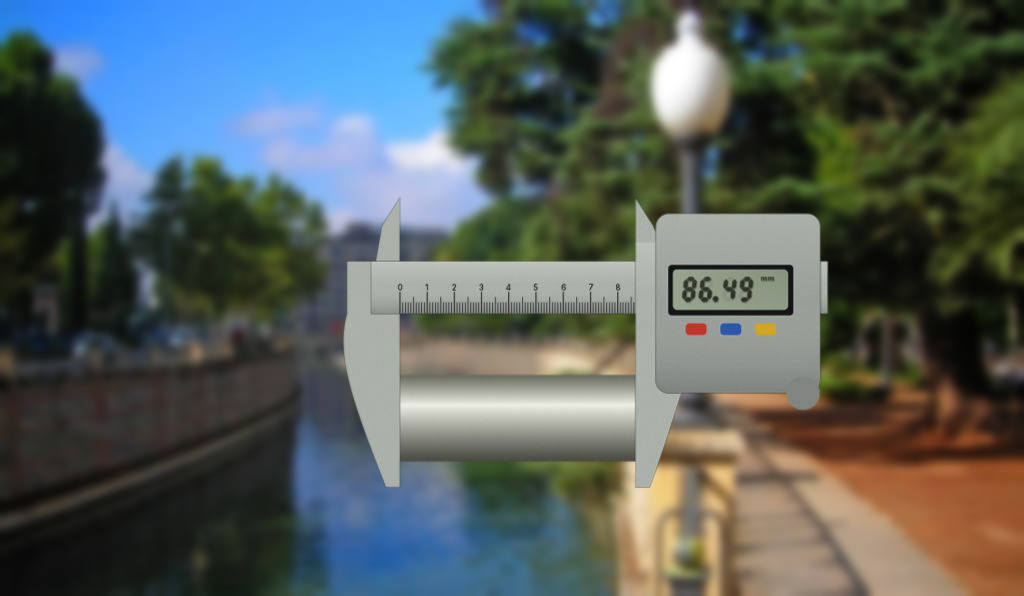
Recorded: 86.49,mm
